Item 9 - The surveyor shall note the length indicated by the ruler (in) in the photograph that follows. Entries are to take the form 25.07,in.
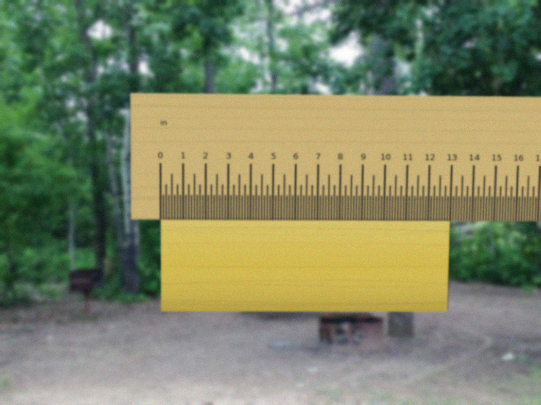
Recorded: 13,in
